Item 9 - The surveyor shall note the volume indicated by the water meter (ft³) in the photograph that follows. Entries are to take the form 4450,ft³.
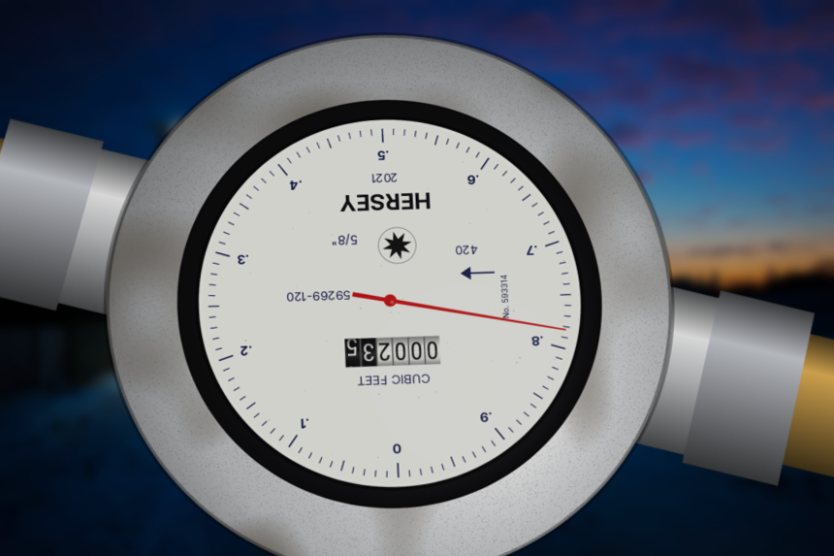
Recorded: 234.78,ft³
